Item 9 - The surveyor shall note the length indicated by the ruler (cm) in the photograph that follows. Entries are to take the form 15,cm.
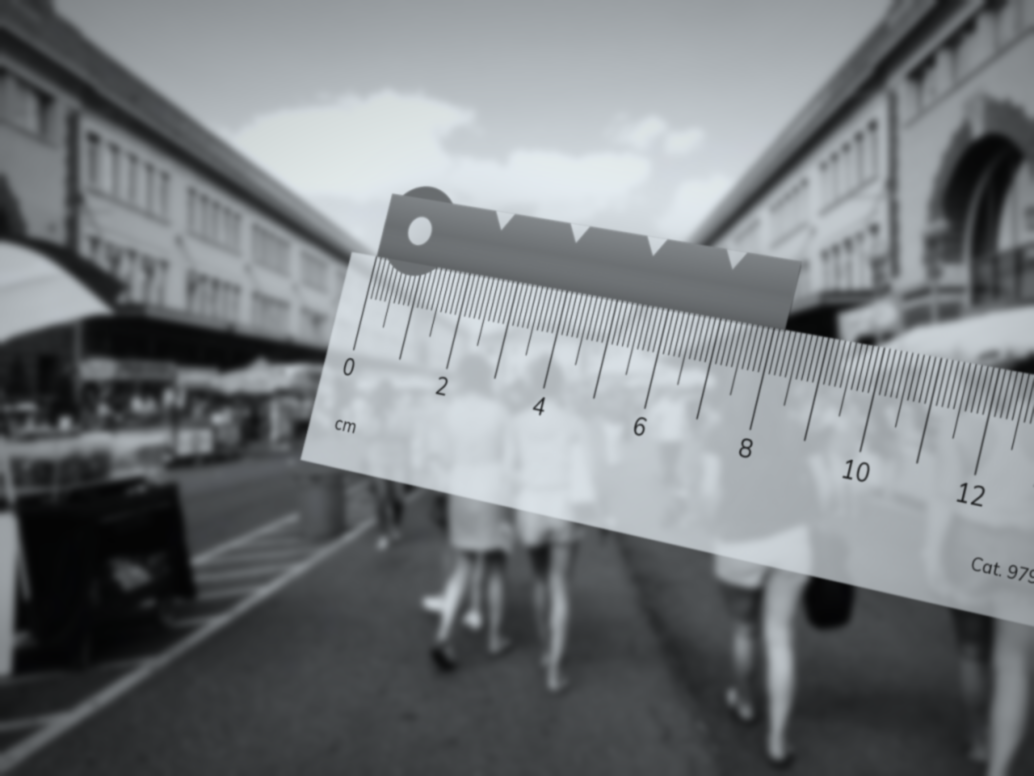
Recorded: 8.2,cm
